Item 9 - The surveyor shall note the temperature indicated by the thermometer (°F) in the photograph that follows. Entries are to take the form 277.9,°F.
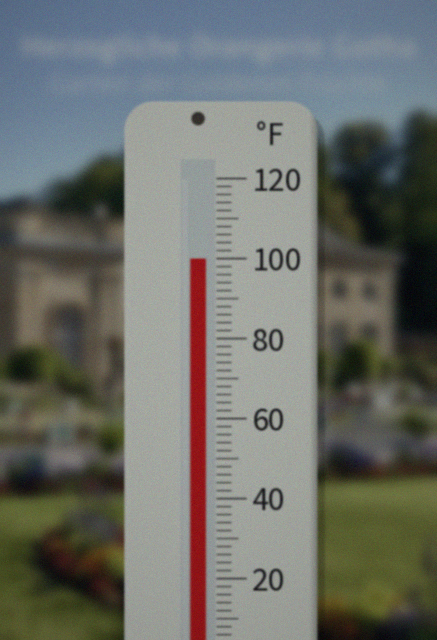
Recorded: 100,°F
